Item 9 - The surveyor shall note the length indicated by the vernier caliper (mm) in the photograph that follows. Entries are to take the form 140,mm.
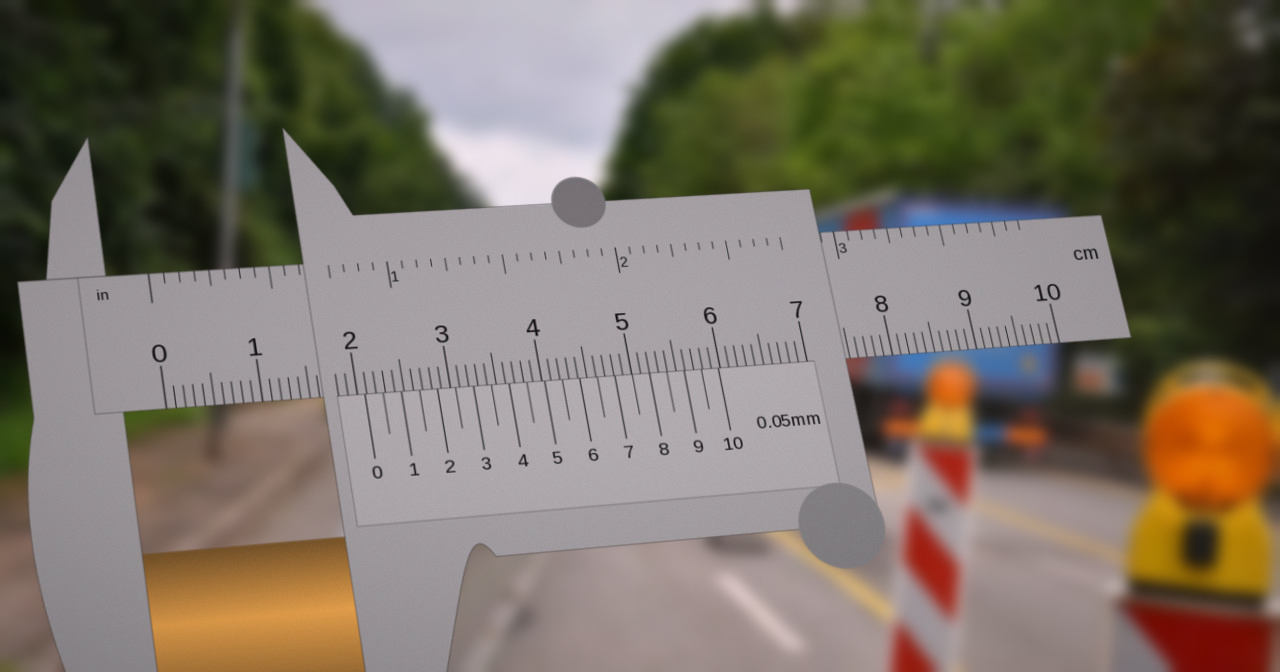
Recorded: 20.8,mm
